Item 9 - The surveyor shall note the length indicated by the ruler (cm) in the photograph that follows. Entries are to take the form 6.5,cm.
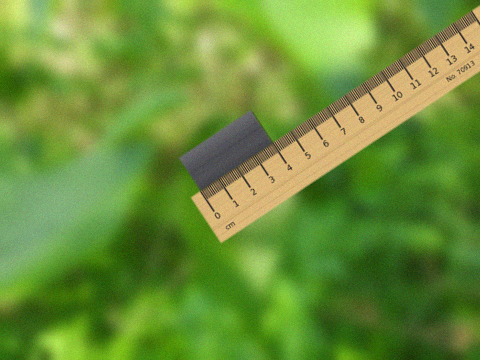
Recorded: 4,cm
